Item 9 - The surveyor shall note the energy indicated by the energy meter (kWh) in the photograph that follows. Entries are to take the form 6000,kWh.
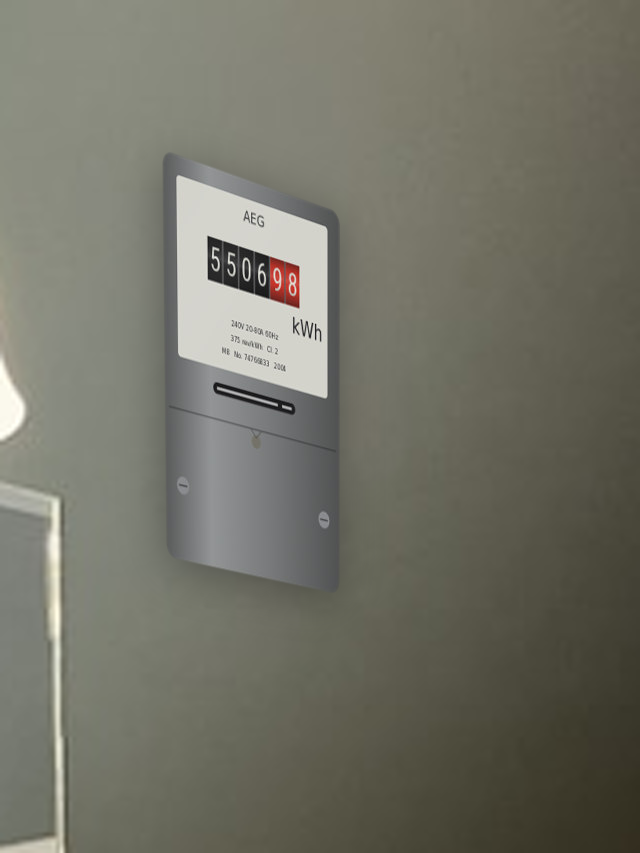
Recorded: 5506.98,kWh
